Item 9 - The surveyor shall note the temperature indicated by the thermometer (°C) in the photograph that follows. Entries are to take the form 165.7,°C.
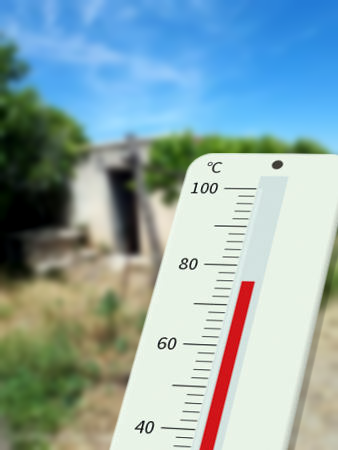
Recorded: 76,°C
